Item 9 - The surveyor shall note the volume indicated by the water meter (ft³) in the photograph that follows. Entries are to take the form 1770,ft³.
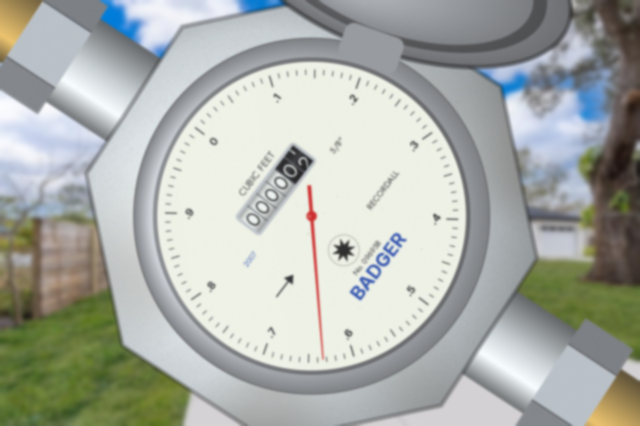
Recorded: 1.63,ft³
